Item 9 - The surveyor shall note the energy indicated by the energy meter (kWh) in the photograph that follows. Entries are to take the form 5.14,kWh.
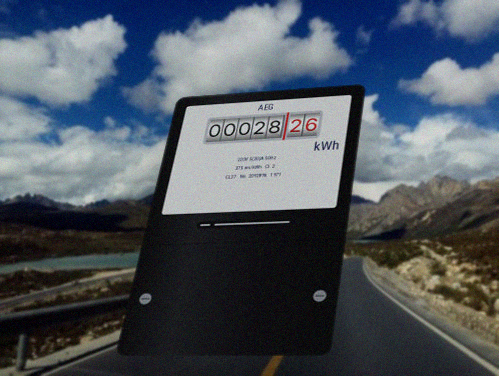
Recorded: 28.26,kWh
